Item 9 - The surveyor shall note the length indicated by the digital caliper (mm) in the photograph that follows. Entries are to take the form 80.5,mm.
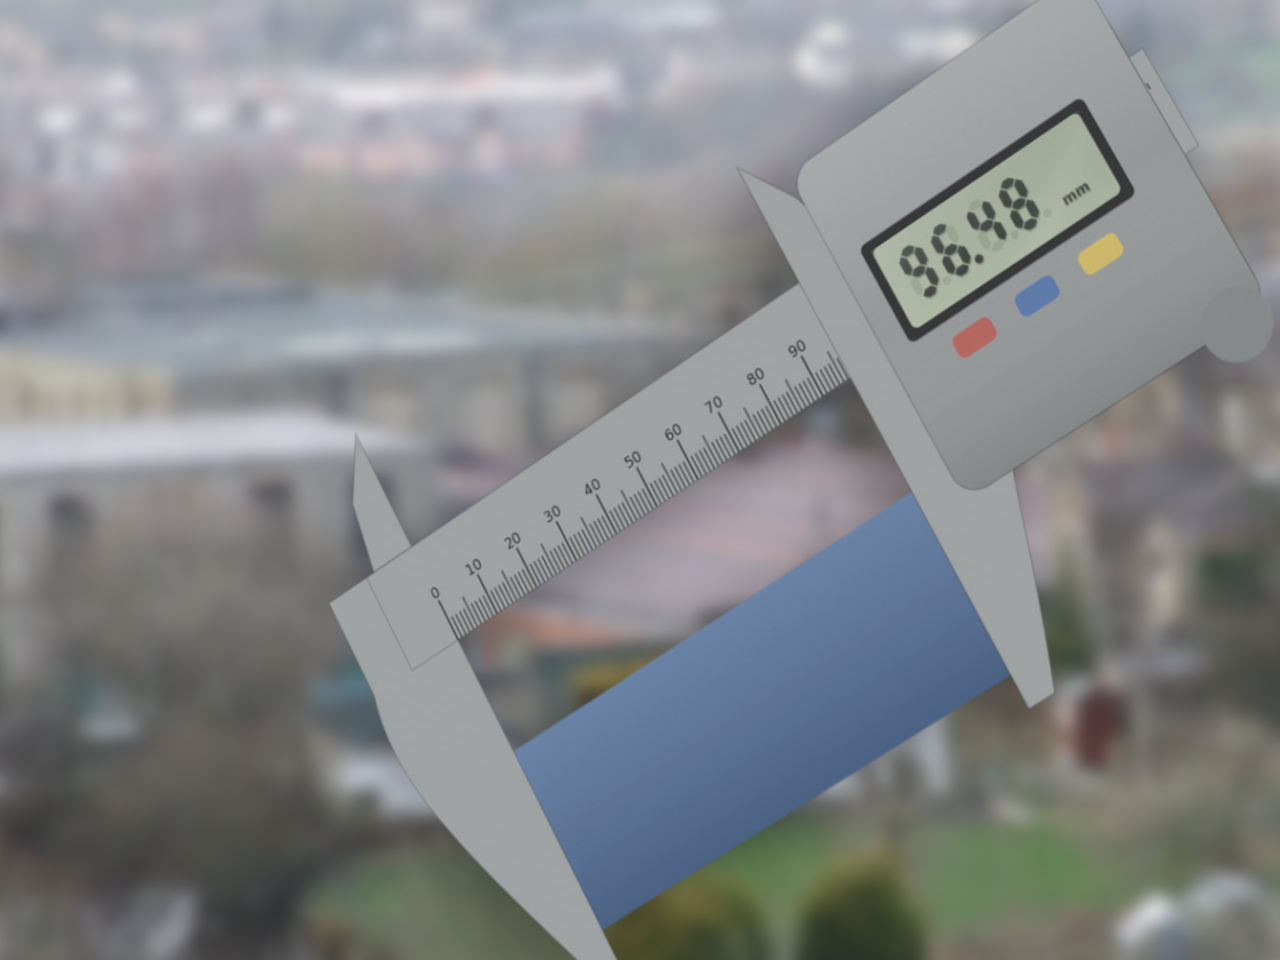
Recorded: 96.48,mm
